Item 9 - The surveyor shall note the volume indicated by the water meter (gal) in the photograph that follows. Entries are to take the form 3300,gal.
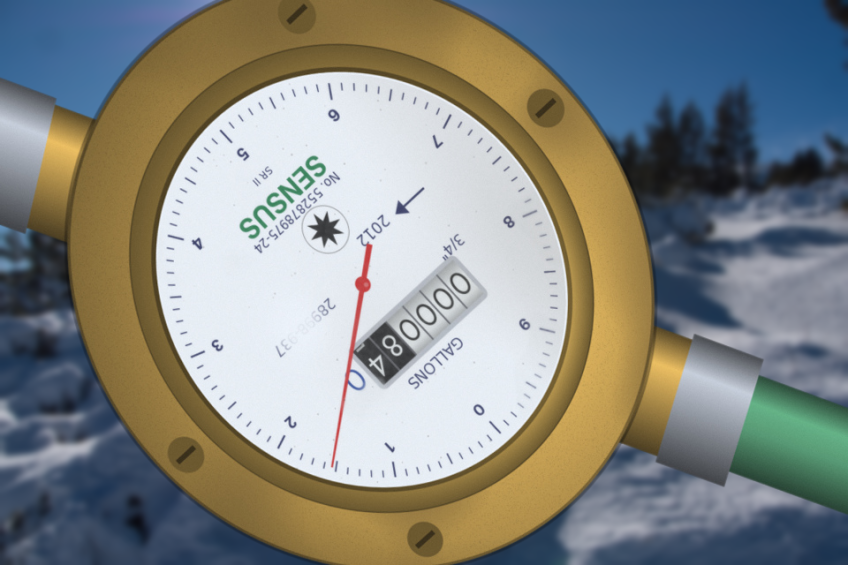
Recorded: 841.5,gal
